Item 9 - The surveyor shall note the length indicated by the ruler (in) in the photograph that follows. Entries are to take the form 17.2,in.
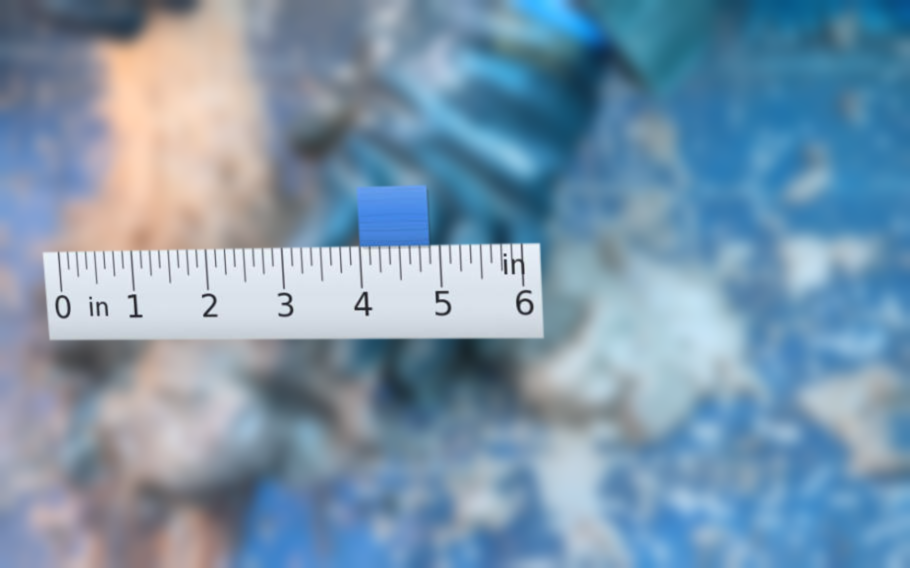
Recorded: 0.875,in
